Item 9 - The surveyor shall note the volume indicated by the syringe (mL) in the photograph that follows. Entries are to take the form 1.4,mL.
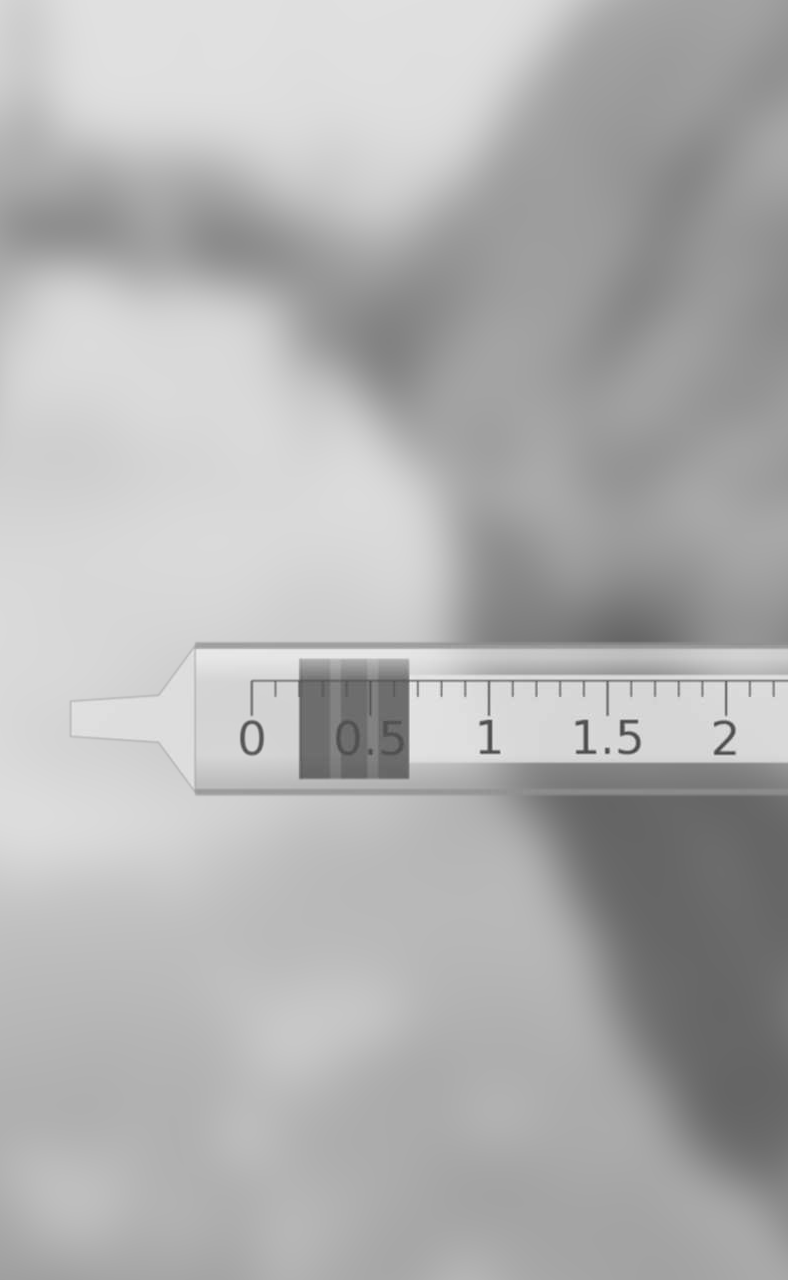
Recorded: 0.2,mL
